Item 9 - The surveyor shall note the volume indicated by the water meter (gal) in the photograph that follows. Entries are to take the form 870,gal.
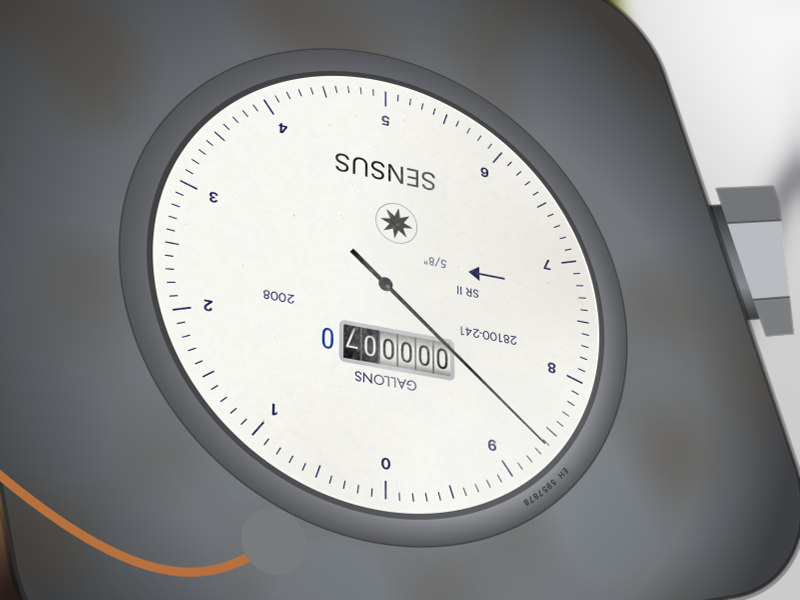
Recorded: 68.6,gal
